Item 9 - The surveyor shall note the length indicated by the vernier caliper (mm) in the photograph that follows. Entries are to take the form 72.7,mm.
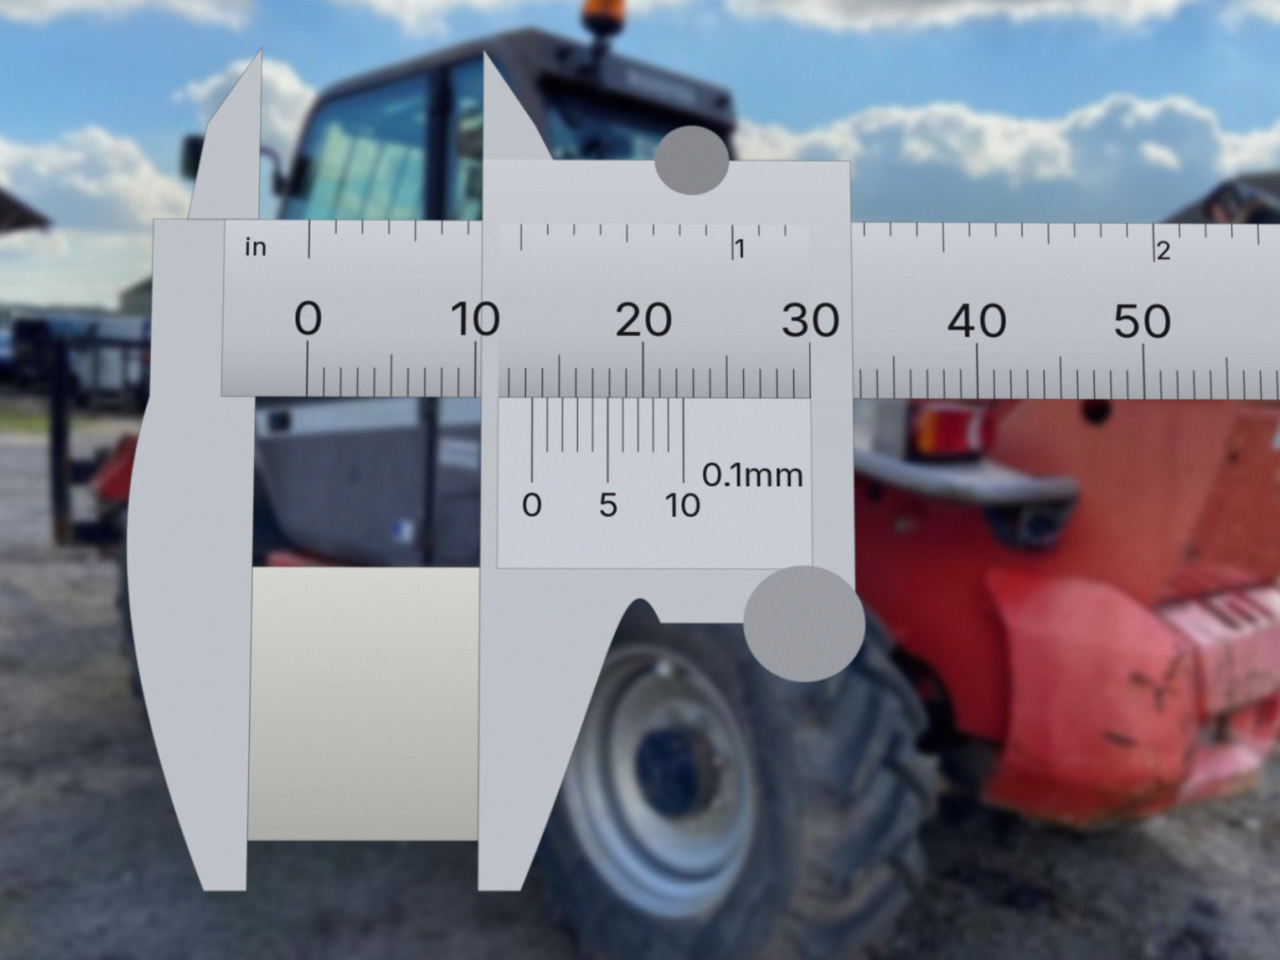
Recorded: 13.4,mm
